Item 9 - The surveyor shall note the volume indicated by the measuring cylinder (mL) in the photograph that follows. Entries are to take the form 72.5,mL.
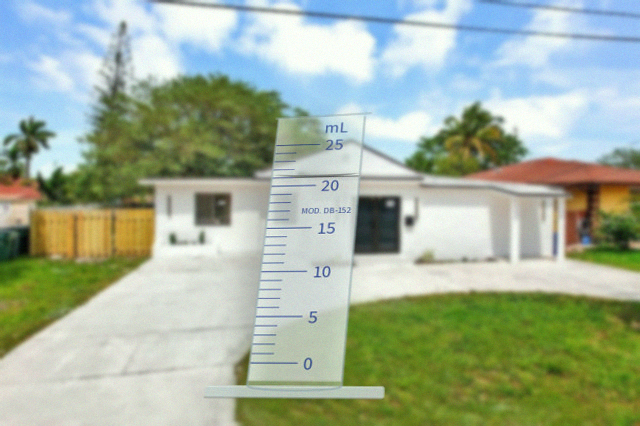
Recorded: 21,mL
